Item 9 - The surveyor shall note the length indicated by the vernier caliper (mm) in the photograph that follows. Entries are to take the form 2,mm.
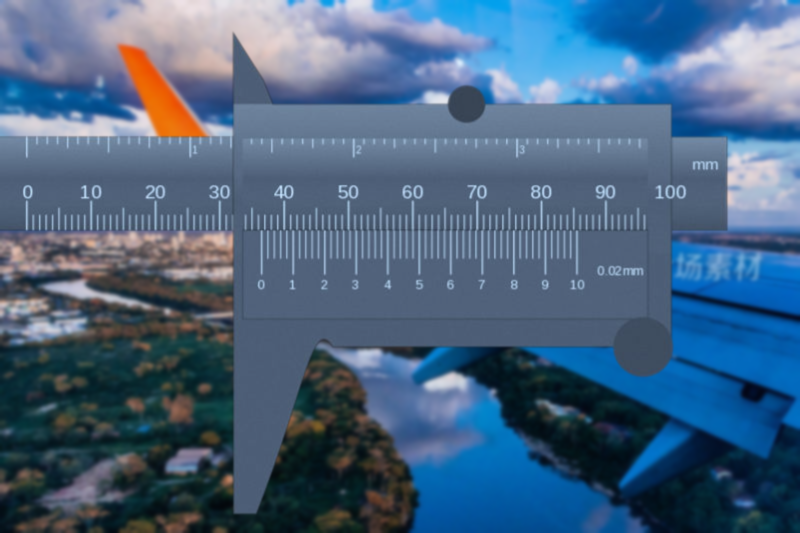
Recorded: 36.5,mm
